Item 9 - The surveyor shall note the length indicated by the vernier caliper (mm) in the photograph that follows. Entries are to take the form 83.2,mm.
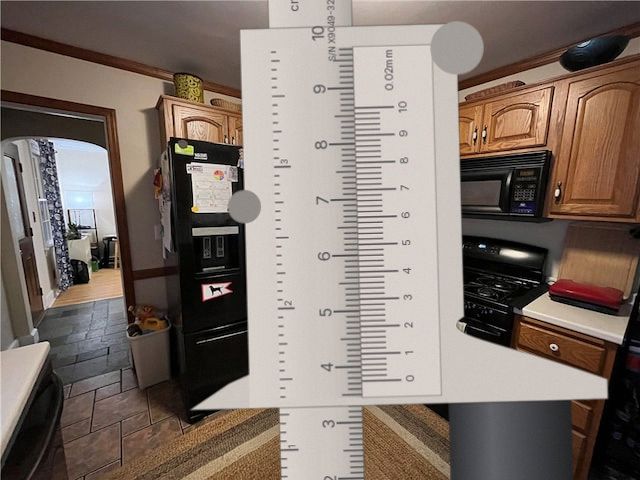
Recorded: 37.4,mm
